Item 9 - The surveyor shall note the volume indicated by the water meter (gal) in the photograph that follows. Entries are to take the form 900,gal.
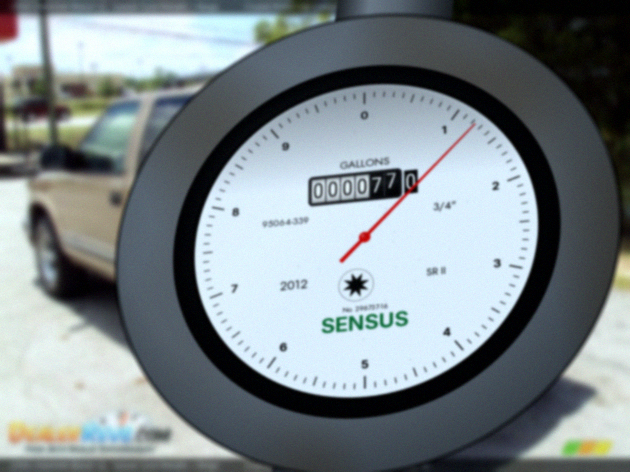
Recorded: 771.2,gal
